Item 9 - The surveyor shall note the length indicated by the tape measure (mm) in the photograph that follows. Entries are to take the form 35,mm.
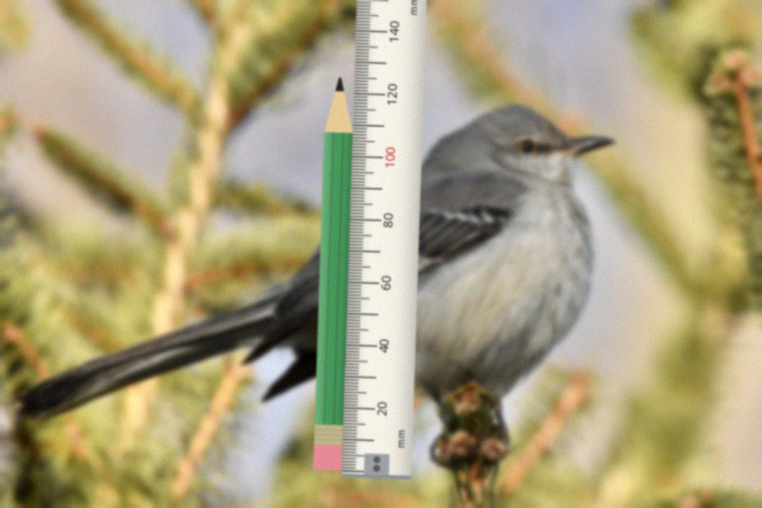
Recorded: 125,mm
